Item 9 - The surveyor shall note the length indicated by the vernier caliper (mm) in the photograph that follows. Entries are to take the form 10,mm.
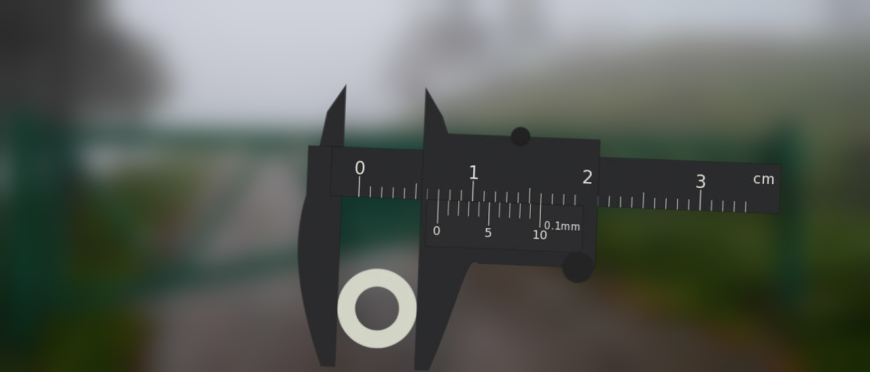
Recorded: 7.0,mm
